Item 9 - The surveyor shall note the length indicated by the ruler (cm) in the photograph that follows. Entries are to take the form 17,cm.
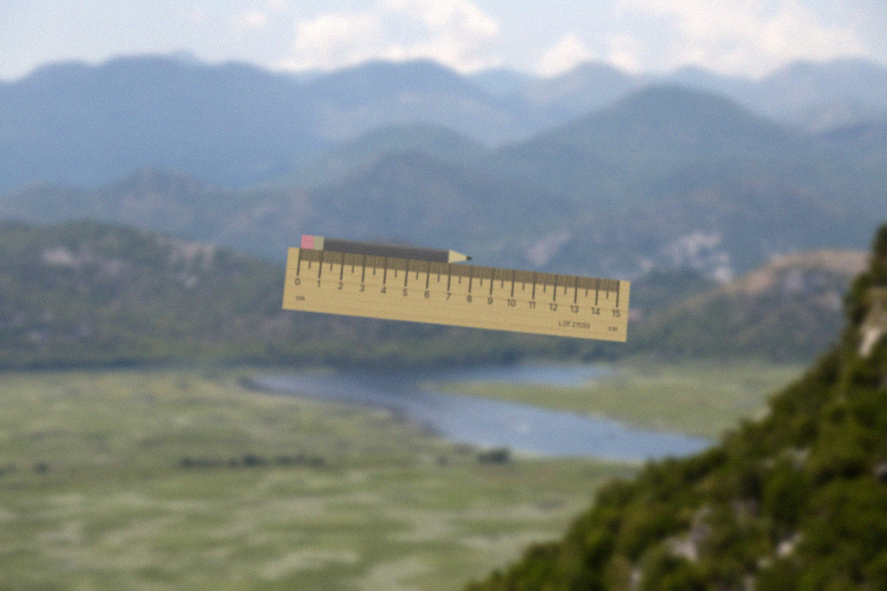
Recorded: 8,cm
